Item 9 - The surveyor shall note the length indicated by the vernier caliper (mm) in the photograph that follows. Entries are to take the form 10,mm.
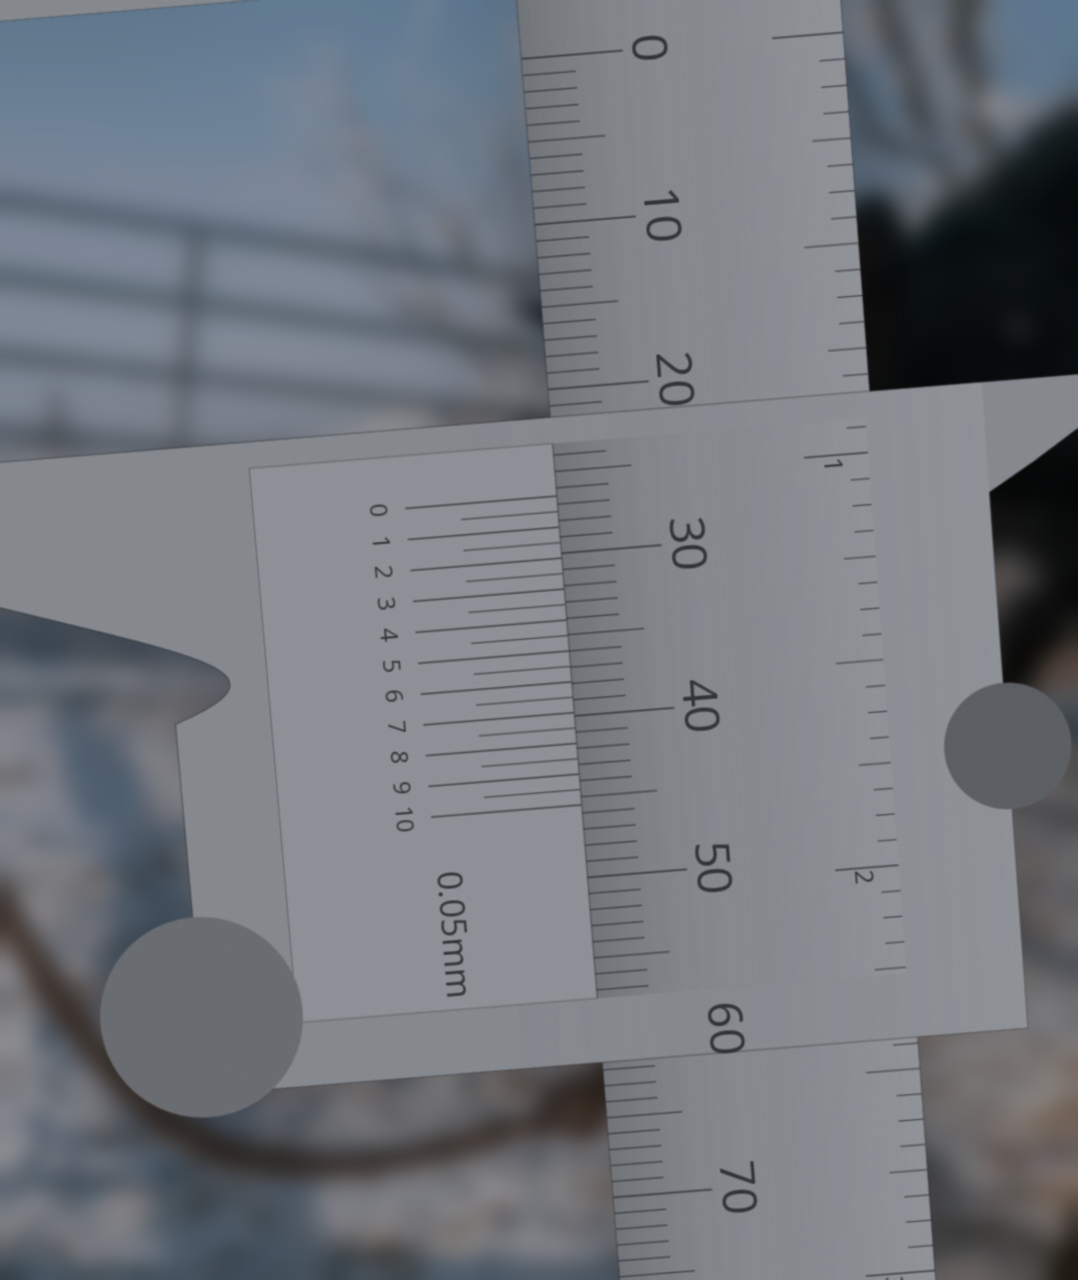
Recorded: 26.5,mm
